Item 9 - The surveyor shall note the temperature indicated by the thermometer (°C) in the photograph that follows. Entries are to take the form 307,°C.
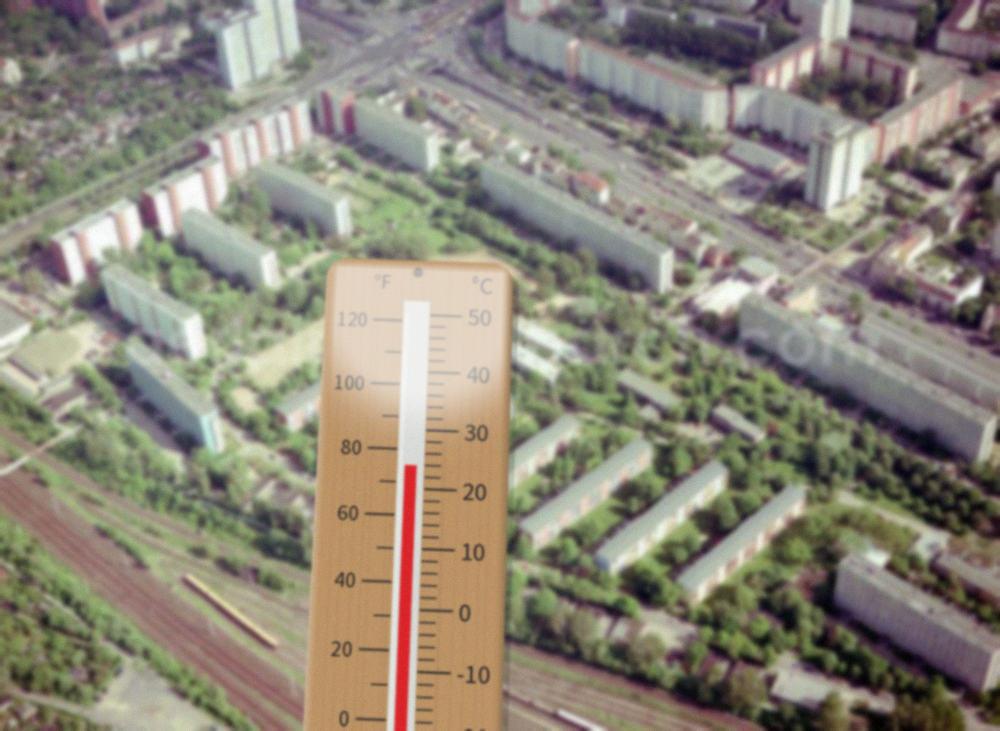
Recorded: 24,°C
